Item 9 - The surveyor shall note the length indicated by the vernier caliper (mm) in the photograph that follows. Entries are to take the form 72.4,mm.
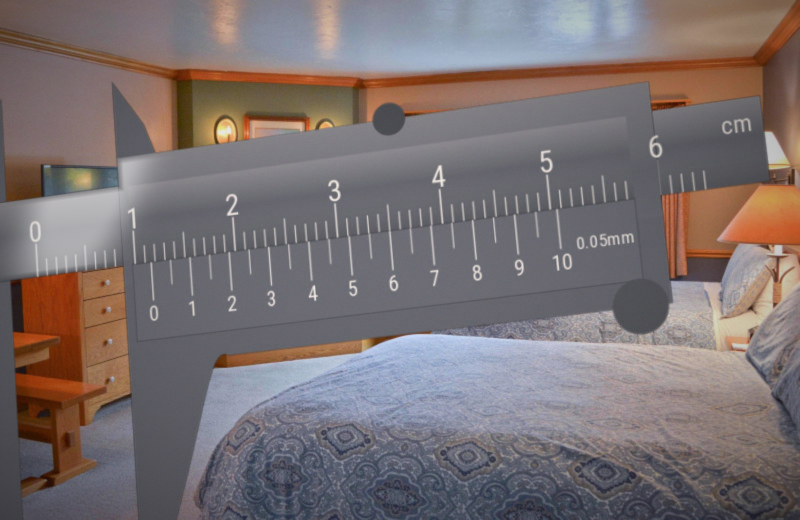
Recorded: 11.6,mm
